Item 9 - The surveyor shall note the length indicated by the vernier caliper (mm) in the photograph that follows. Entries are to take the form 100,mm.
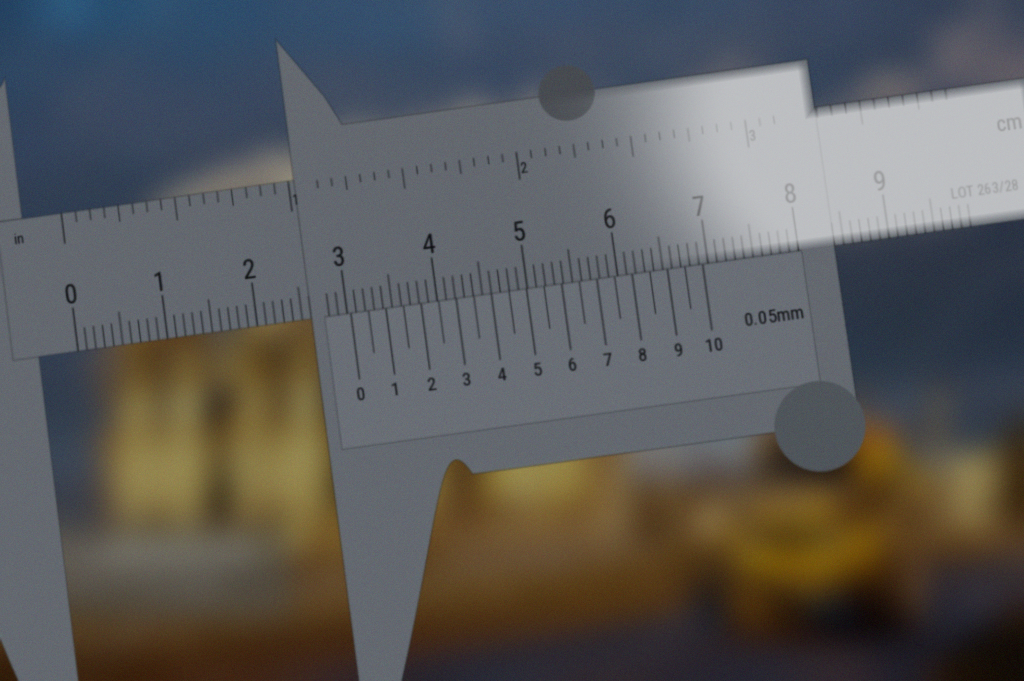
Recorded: 30.4,mm
